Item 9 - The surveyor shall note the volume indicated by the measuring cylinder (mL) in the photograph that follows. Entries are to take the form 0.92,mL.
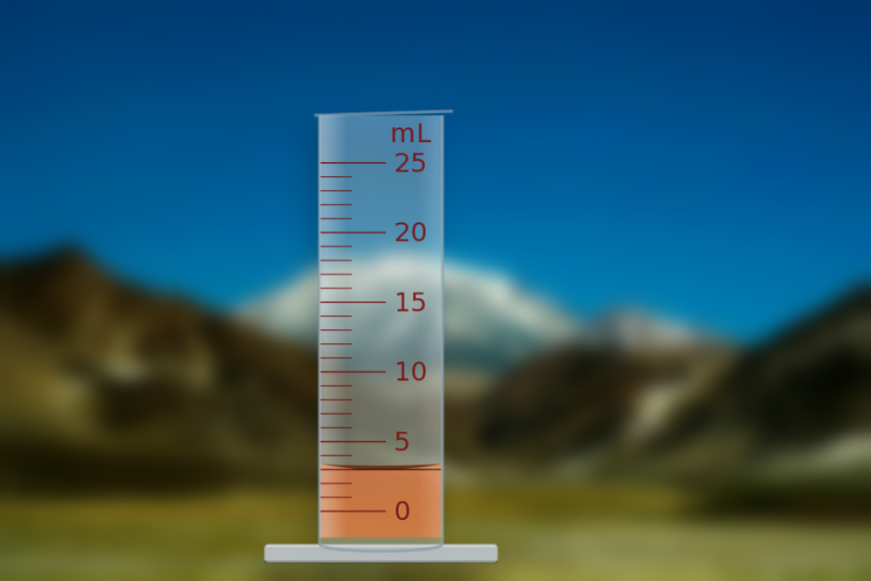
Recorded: 3,mL
